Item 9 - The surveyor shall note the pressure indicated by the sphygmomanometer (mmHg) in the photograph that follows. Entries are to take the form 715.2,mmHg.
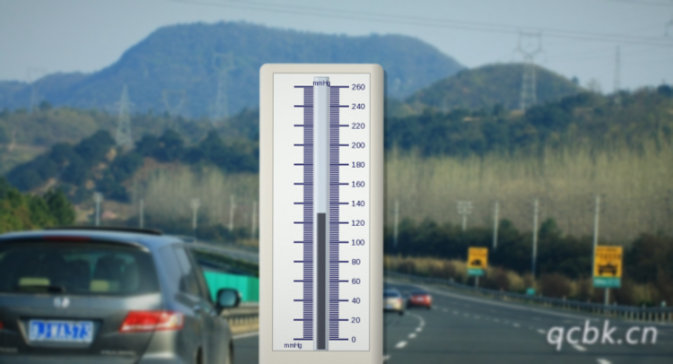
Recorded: 130,mmHg
